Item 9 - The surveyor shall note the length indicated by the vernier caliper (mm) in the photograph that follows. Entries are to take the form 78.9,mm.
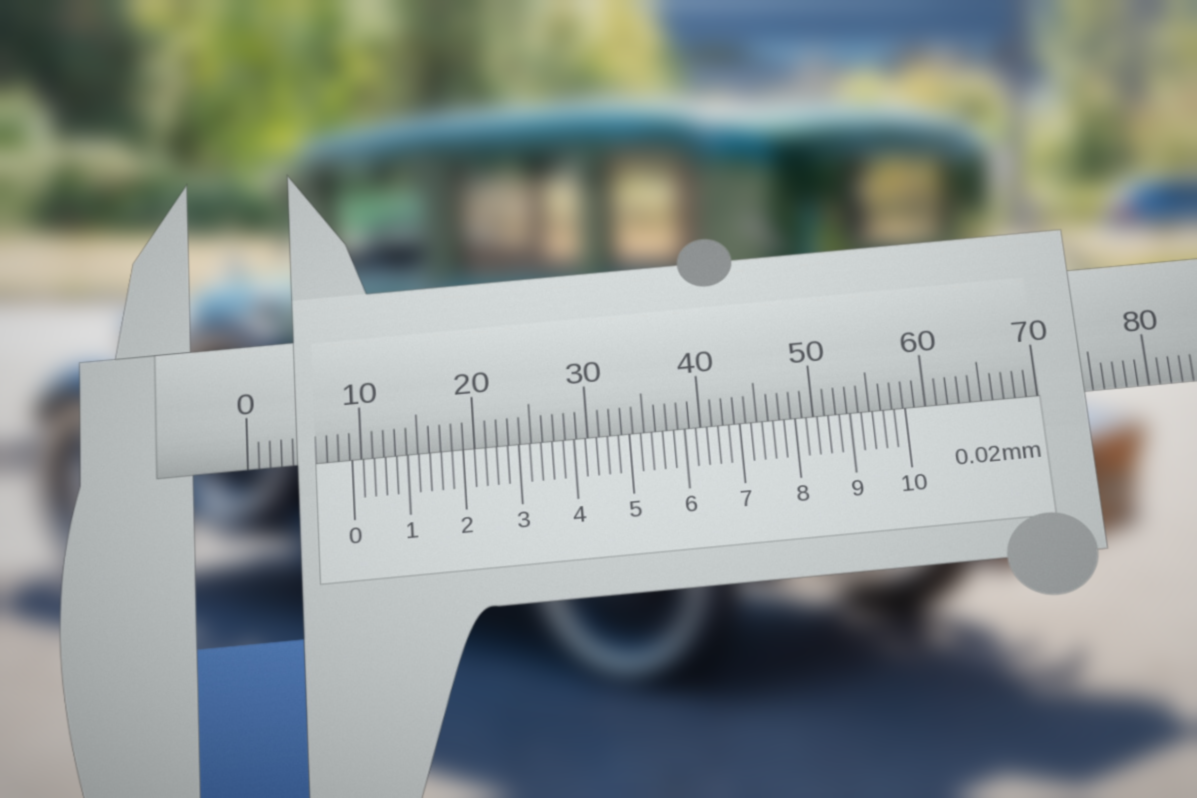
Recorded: 9.2,mm
